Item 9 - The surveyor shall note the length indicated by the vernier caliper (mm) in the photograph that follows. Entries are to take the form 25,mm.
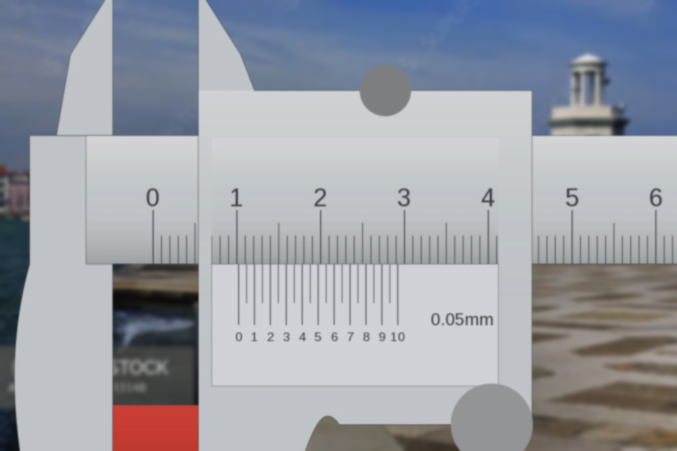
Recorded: 10.2,mm
